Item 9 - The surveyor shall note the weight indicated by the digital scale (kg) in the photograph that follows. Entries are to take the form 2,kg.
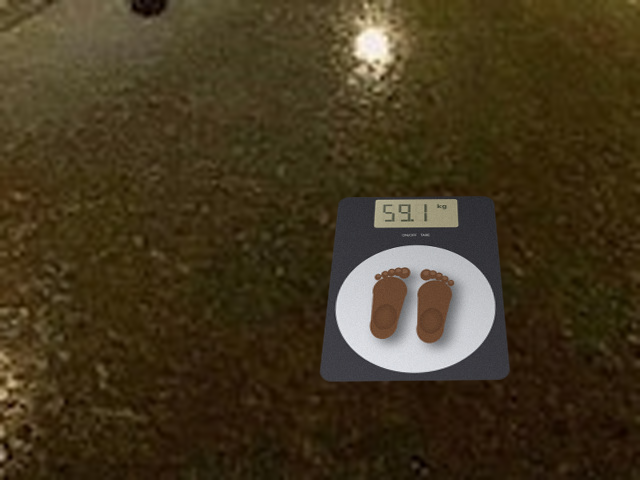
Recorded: 59.1,kg
